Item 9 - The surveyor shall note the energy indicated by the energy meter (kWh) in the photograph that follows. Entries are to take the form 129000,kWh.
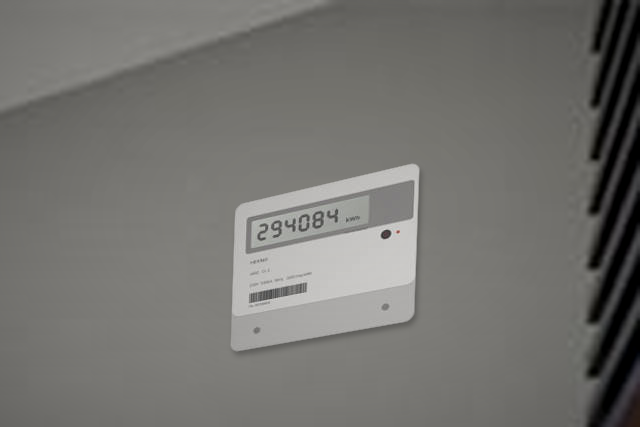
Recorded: 294084,kWh
